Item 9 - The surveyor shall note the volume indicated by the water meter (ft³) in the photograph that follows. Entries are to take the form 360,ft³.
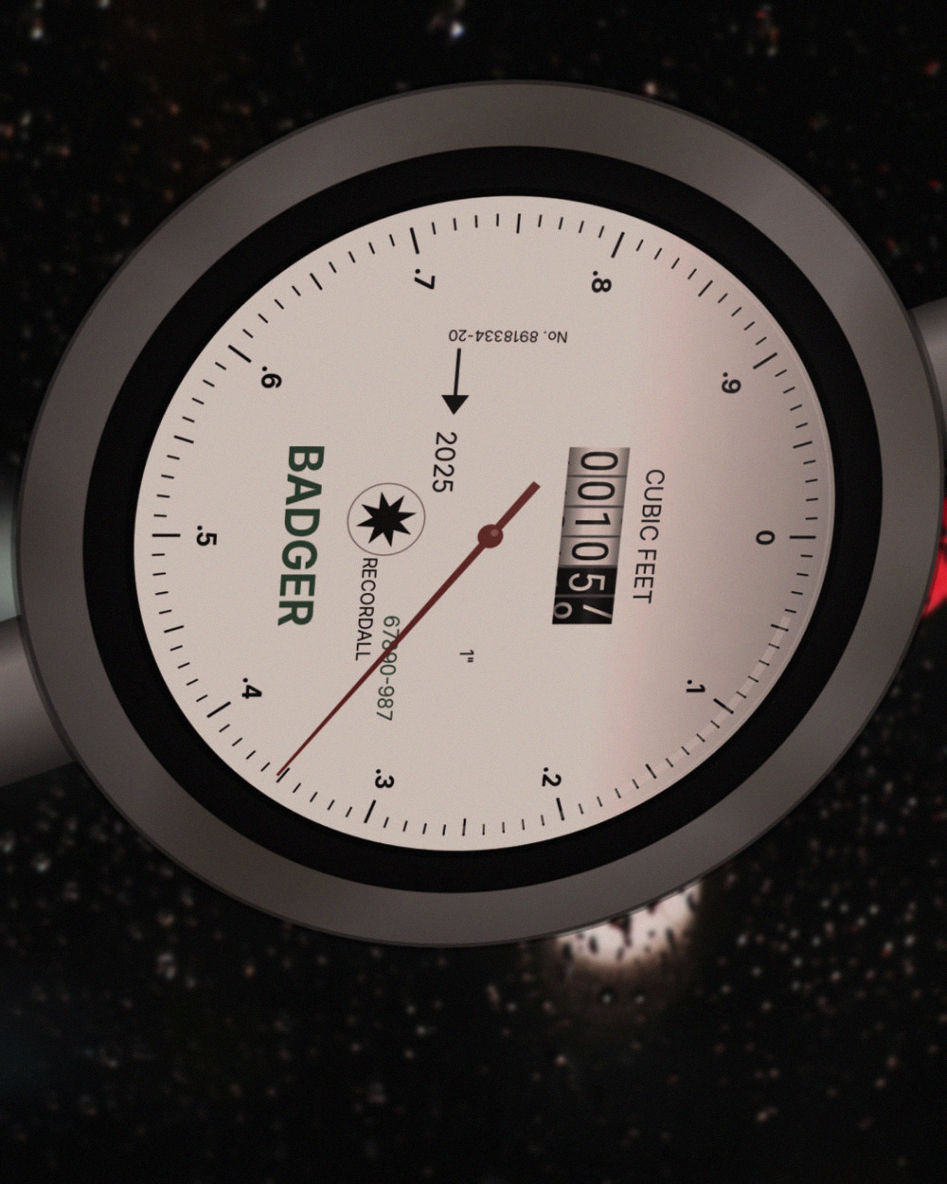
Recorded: 1057.35,ft³
